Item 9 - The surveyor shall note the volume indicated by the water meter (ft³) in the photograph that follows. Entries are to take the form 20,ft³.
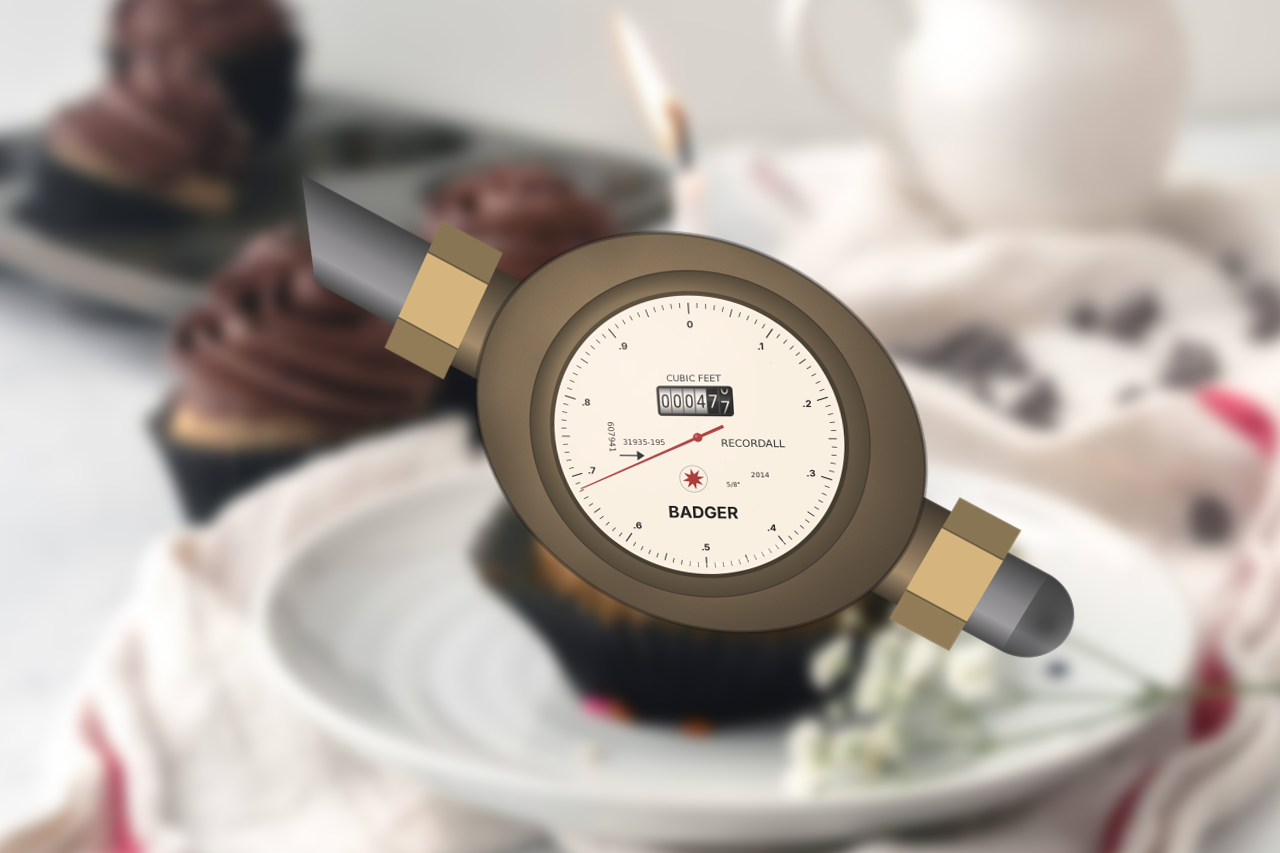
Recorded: 476.68,ft³
